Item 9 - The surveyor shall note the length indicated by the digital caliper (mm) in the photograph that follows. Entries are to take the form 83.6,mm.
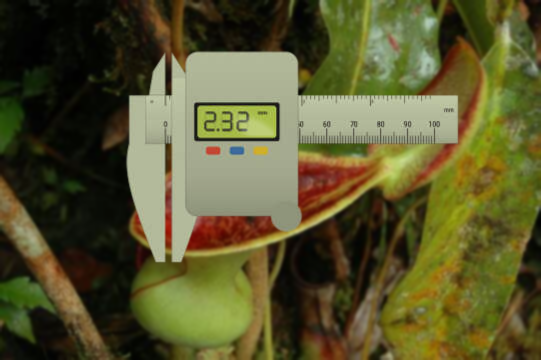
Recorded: 2.32,mm
